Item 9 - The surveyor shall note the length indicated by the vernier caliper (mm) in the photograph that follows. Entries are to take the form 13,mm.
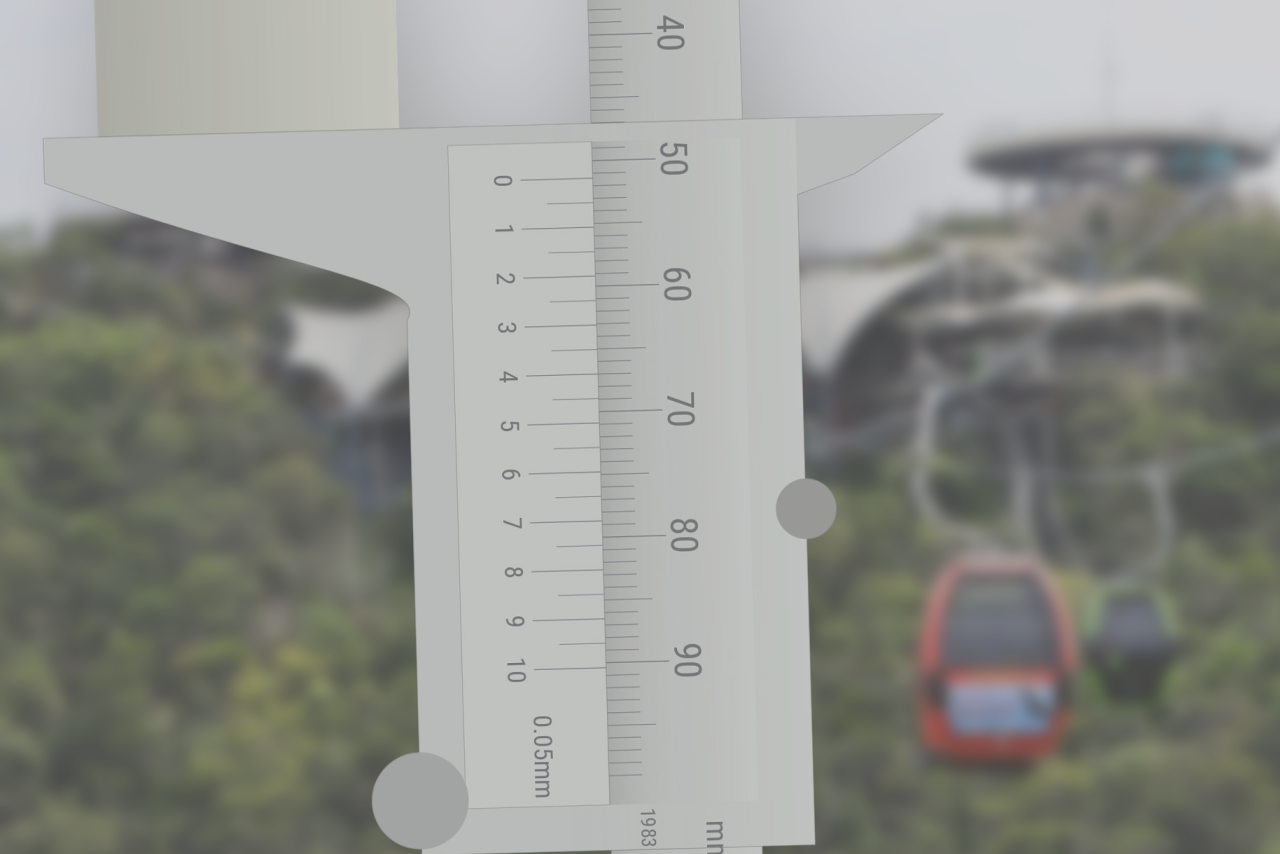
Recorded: 51.4,mm
